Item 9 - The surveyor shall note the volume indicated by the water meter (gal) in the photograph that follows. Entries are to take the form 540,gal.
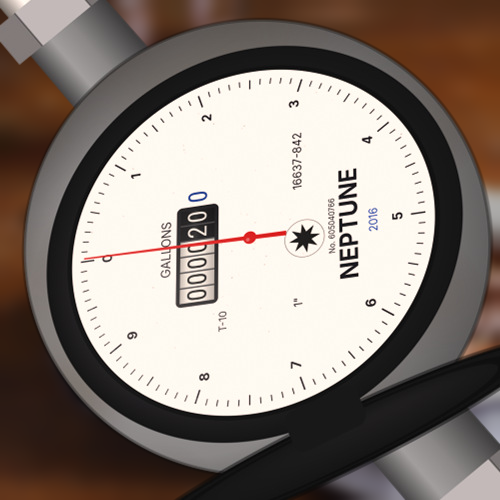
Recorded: 200.0,gal
